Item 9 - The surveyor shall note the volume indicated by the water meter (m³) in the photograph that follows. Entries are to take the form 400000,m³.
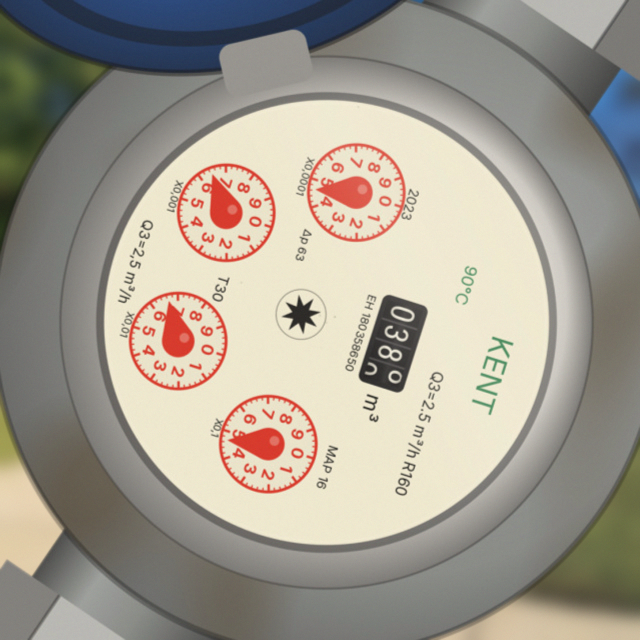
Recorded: 388.4664,m³
